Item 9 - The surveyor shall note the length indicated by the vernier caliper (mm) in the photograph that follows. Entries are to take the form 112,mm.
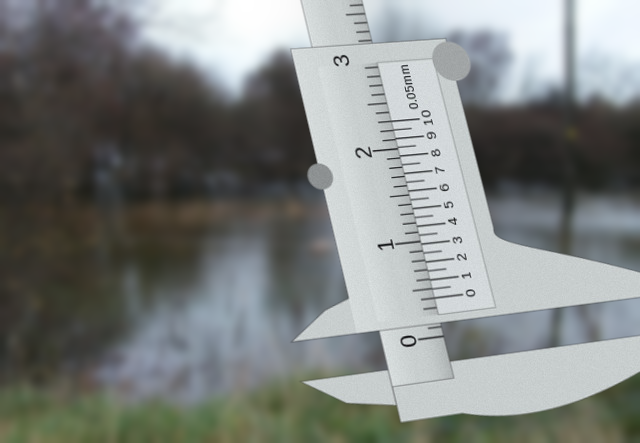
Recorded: 4.0,mm
